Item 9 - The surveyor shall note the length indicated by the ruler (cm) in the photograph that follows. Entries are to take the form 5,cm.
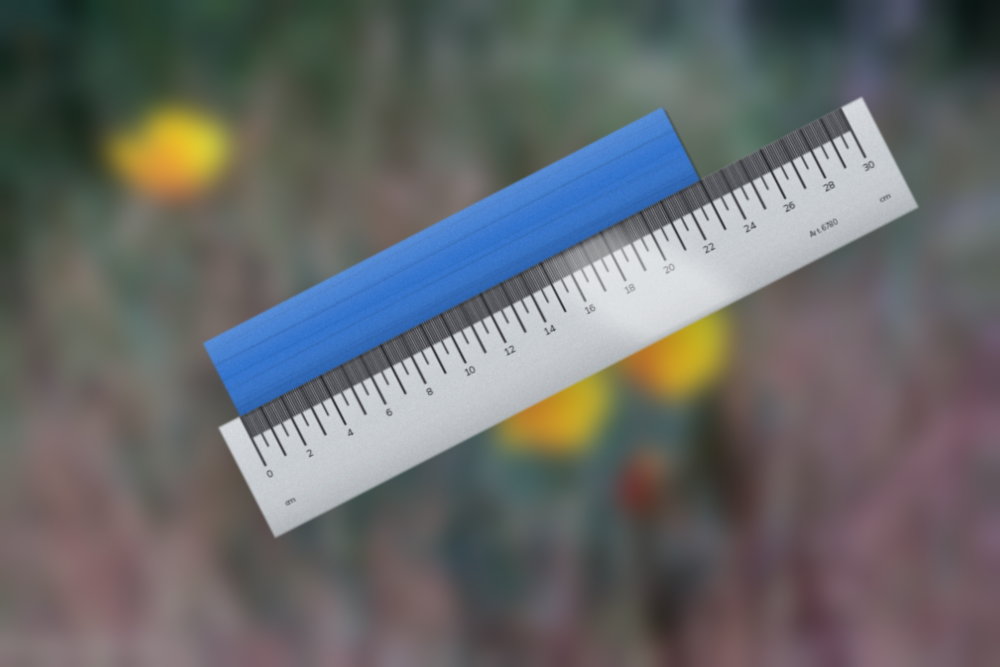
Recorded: 23,cm
